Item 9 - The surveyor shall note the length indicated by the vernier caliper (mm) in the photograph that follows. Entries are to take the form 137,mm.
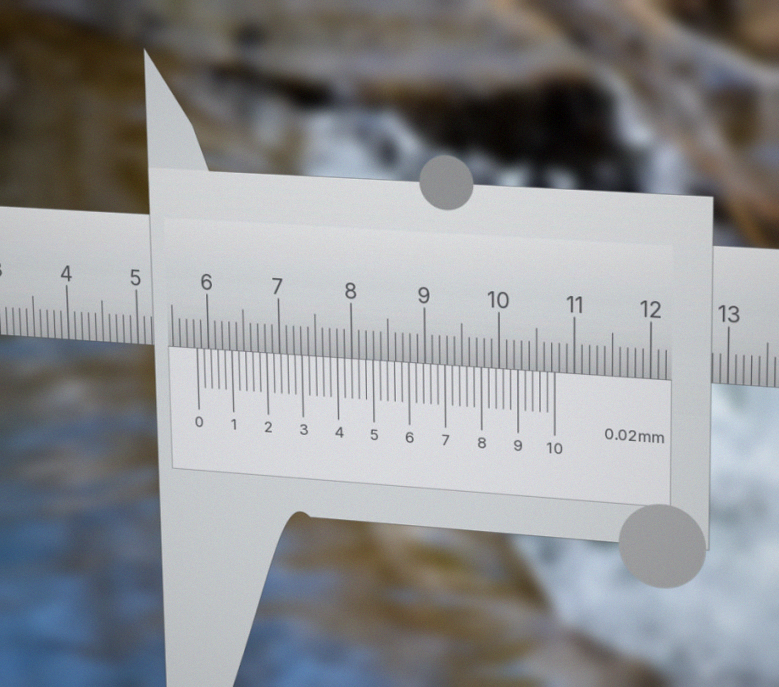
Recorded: 58.4,mm
